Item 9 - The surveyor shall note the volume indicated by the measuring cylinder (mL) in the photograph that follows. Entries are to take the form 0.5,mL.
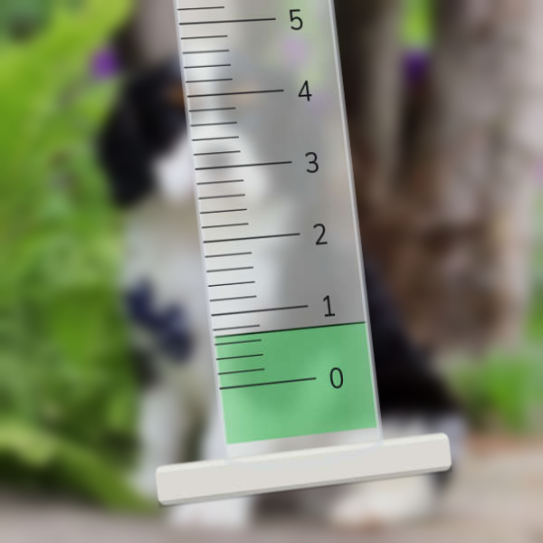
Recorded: 0.7,mL
